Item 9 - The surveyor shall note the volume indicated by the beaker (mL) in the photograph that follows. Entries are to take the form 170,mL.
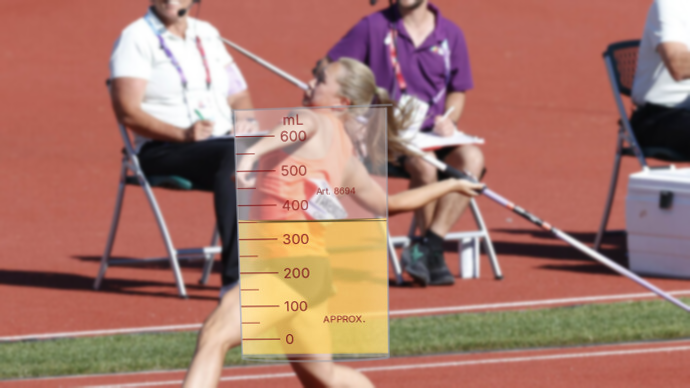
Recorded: 350,mL
